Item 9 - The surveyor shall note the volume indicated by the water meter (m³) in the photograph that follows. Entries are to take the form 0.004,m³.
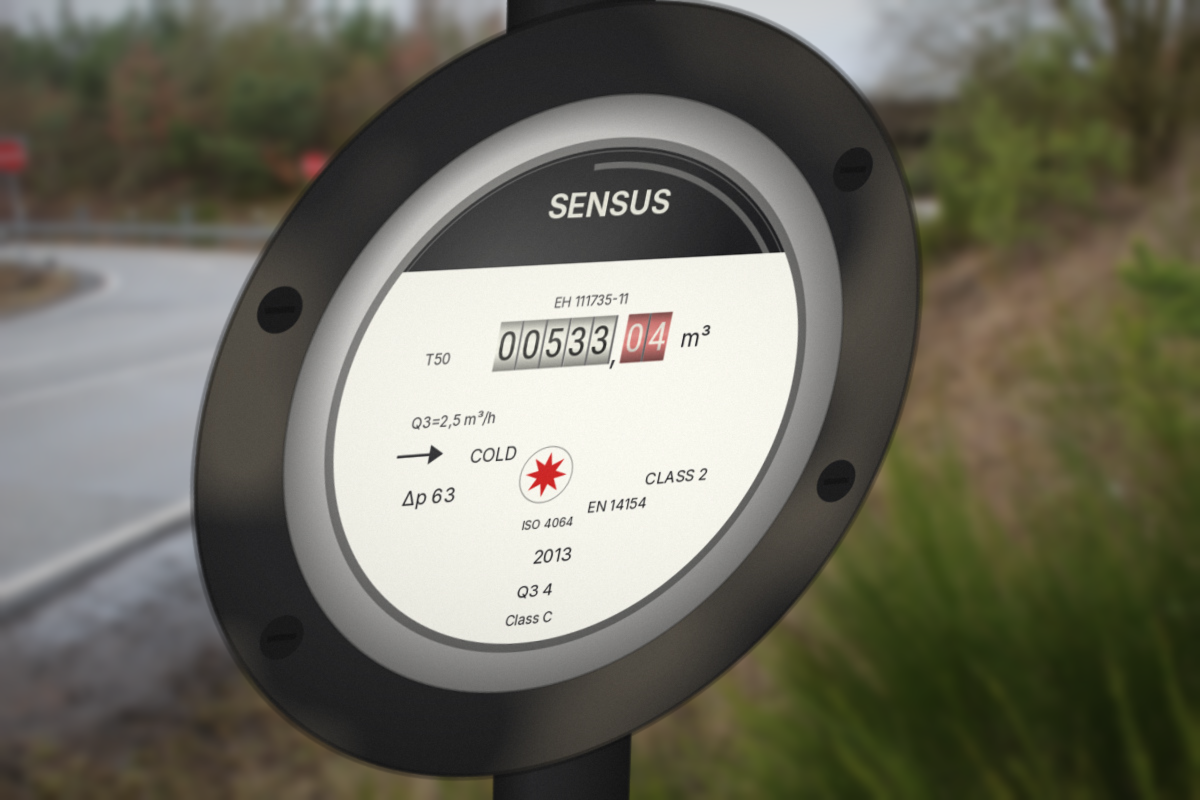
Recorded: 533.04,m³
